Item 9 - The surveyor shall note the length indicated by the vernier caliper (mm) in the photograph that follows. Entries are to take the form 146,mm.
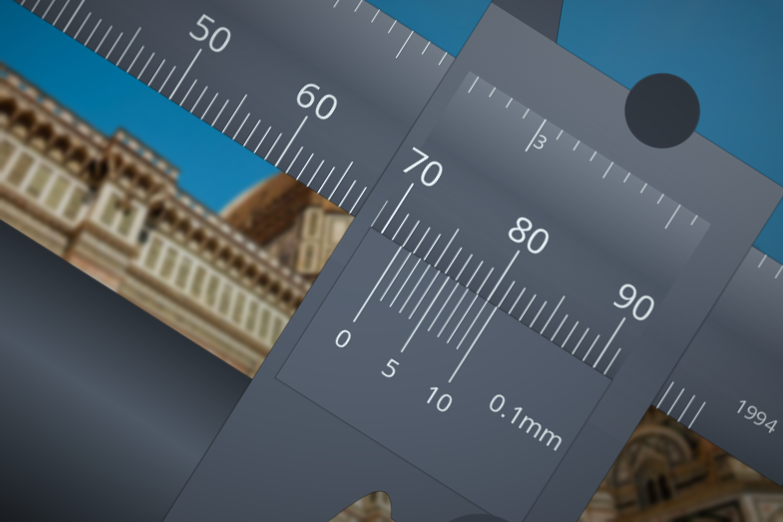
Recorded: 71.9,mm
